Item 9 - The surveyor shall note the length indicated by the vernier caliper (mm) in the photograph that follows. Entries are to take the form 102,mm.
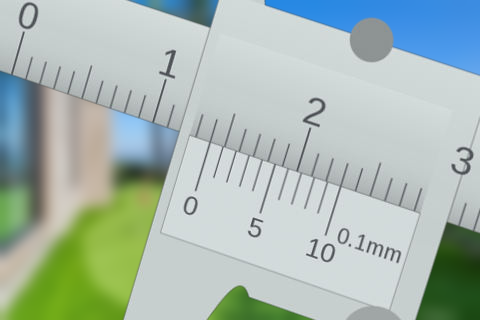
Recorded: 14.0,mm
